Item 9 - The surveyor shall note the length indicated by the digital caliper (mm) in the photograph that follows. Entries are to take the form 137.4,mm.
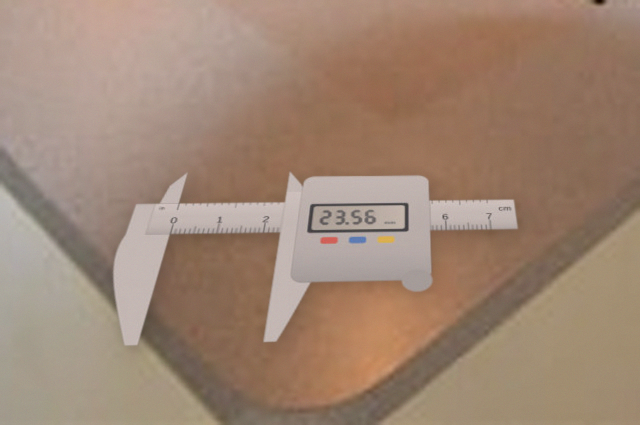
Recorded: 23.56,mm
